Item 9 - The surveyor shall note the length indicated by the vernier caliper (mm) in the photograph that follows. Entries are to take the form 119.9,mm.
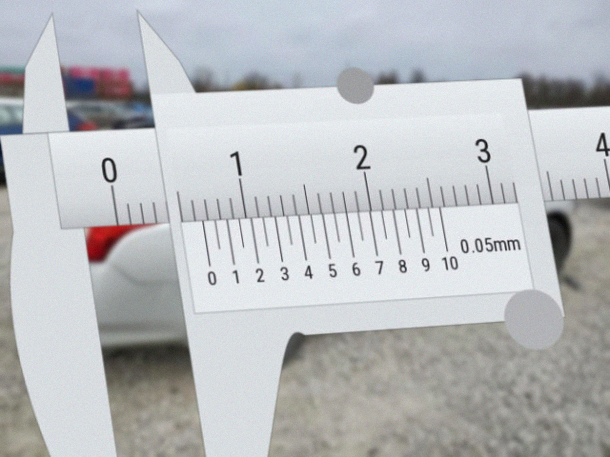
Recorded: 6.6,mm
